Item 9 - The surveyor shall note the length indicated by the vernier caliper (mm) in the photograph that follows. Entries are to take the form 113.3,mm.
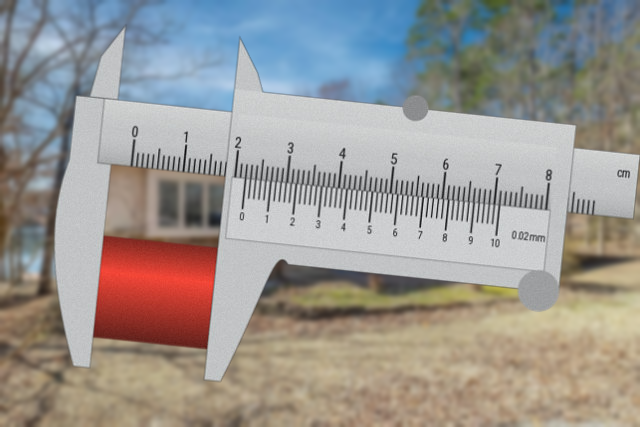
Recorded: 22.0,mm
